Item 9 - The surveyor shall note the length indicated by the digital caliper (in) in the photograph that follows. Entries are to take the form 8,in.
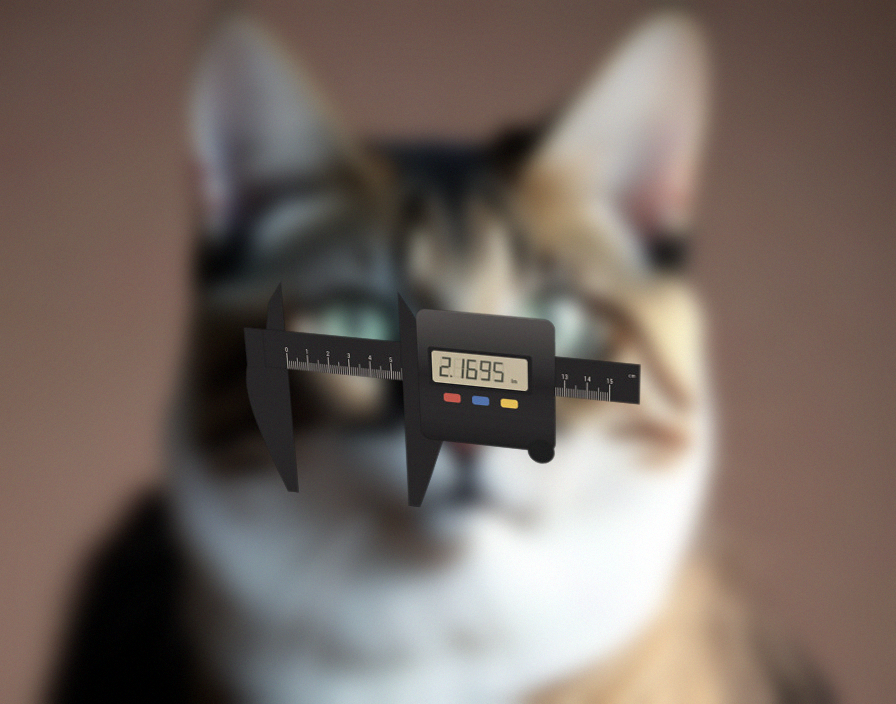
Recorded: 2.1695,in
